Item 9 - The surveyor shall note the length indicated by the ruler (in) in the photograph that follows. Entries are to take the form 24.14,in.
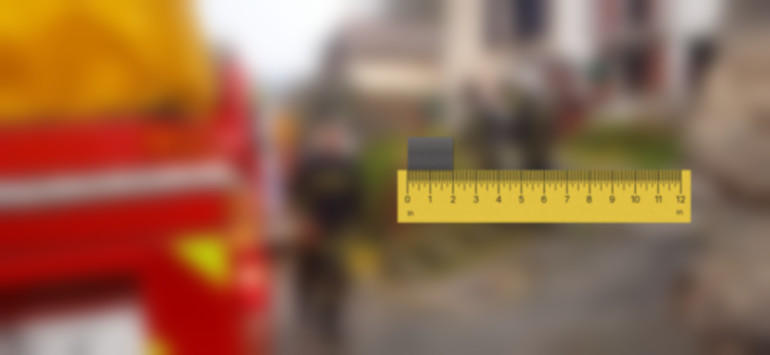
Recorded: 2,in
